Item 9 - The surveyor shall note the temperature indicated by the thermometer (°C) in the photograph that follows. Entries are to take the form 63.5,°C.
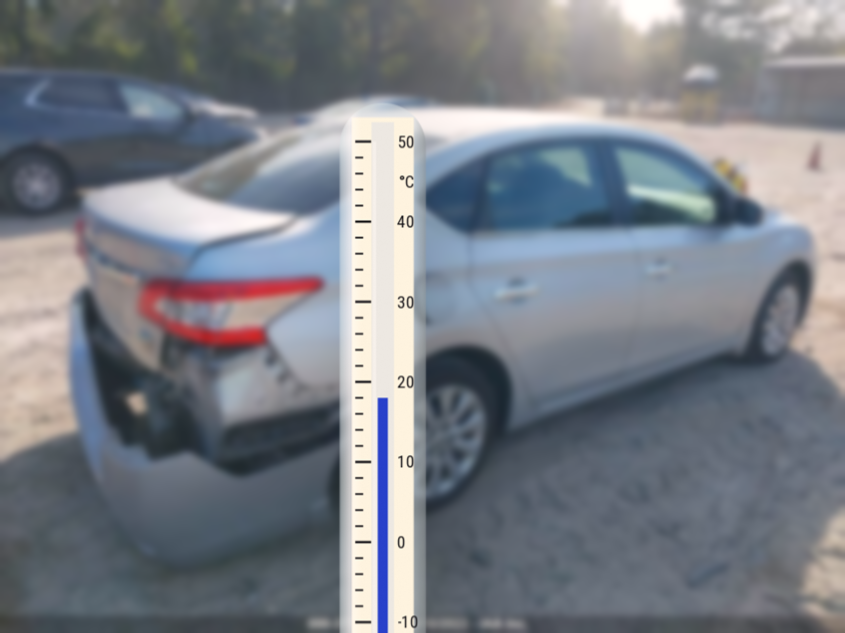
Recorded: 18,°C
